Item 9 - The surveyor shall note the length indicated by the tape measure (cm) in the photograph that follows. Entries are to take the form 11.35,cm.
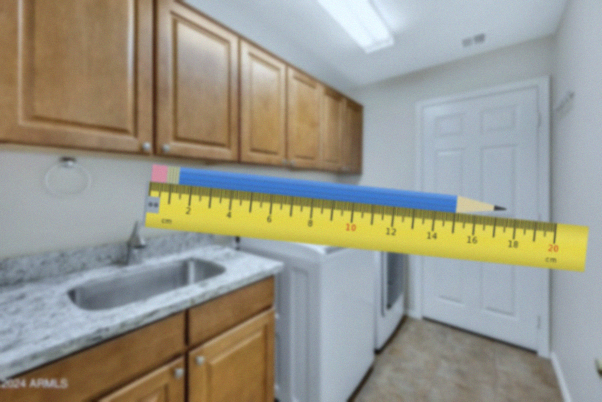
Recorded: 17.5,cm
